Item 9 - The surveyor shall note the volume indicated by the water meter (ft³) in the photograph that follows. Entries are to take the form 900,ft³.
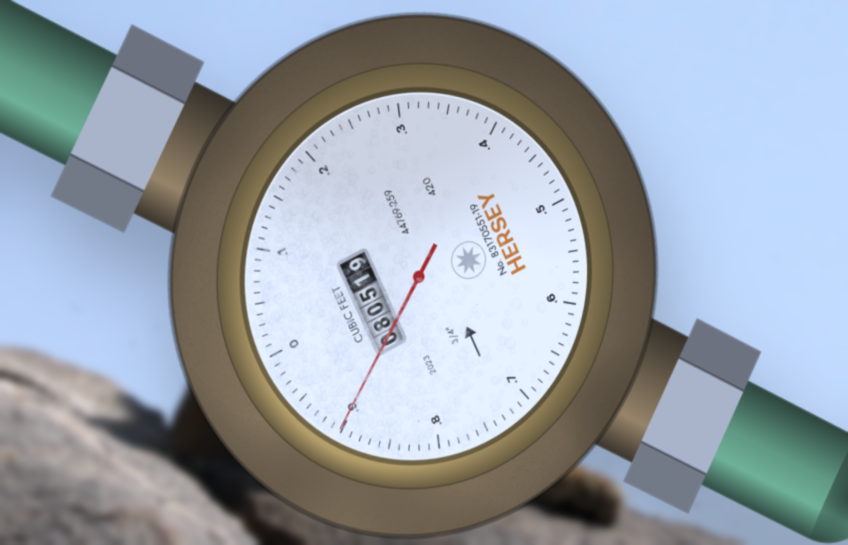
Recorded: 80518.90,ft³
